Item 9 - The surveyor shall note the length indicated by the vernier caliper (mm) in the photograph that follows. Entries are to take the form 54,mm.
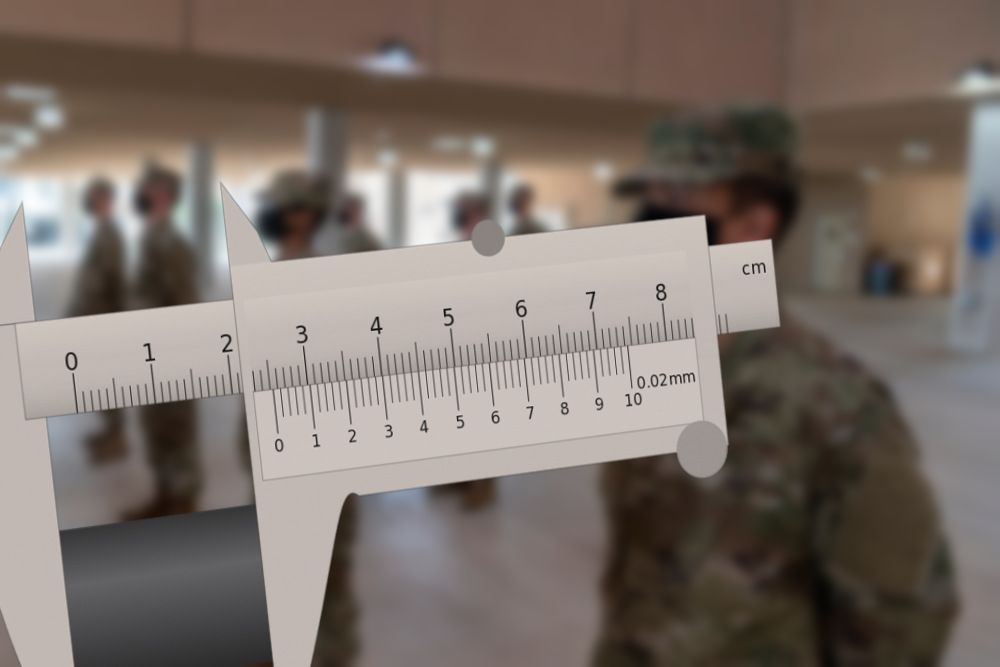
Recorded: 25.4,mm
